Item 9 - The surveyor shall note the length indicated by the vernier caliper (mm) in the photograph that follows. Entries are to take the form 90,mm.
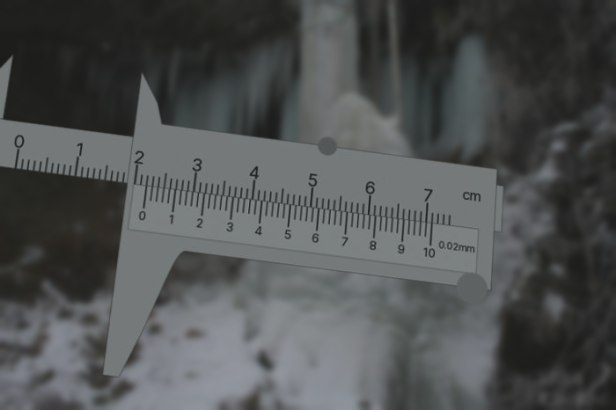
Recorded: 22.0,mm
